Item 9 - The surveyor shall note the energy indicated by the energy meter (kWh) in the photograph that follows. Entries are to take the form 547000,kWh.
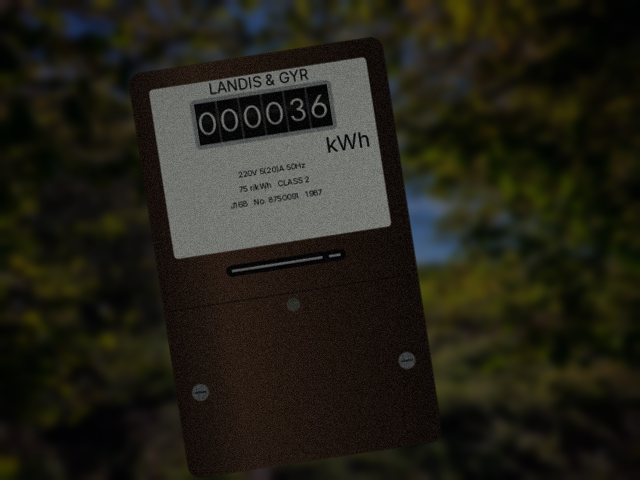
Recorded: 36,kWh
